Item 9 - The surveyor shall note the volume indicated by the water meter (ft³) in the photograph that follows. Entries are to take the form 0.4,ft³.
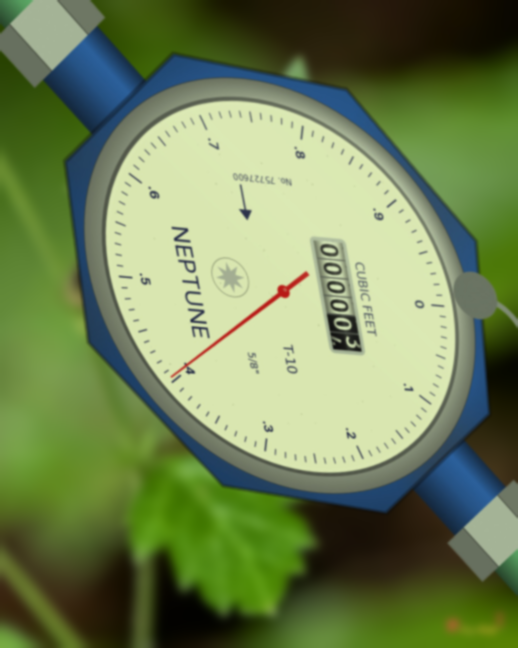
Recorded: 3.40,ft³
